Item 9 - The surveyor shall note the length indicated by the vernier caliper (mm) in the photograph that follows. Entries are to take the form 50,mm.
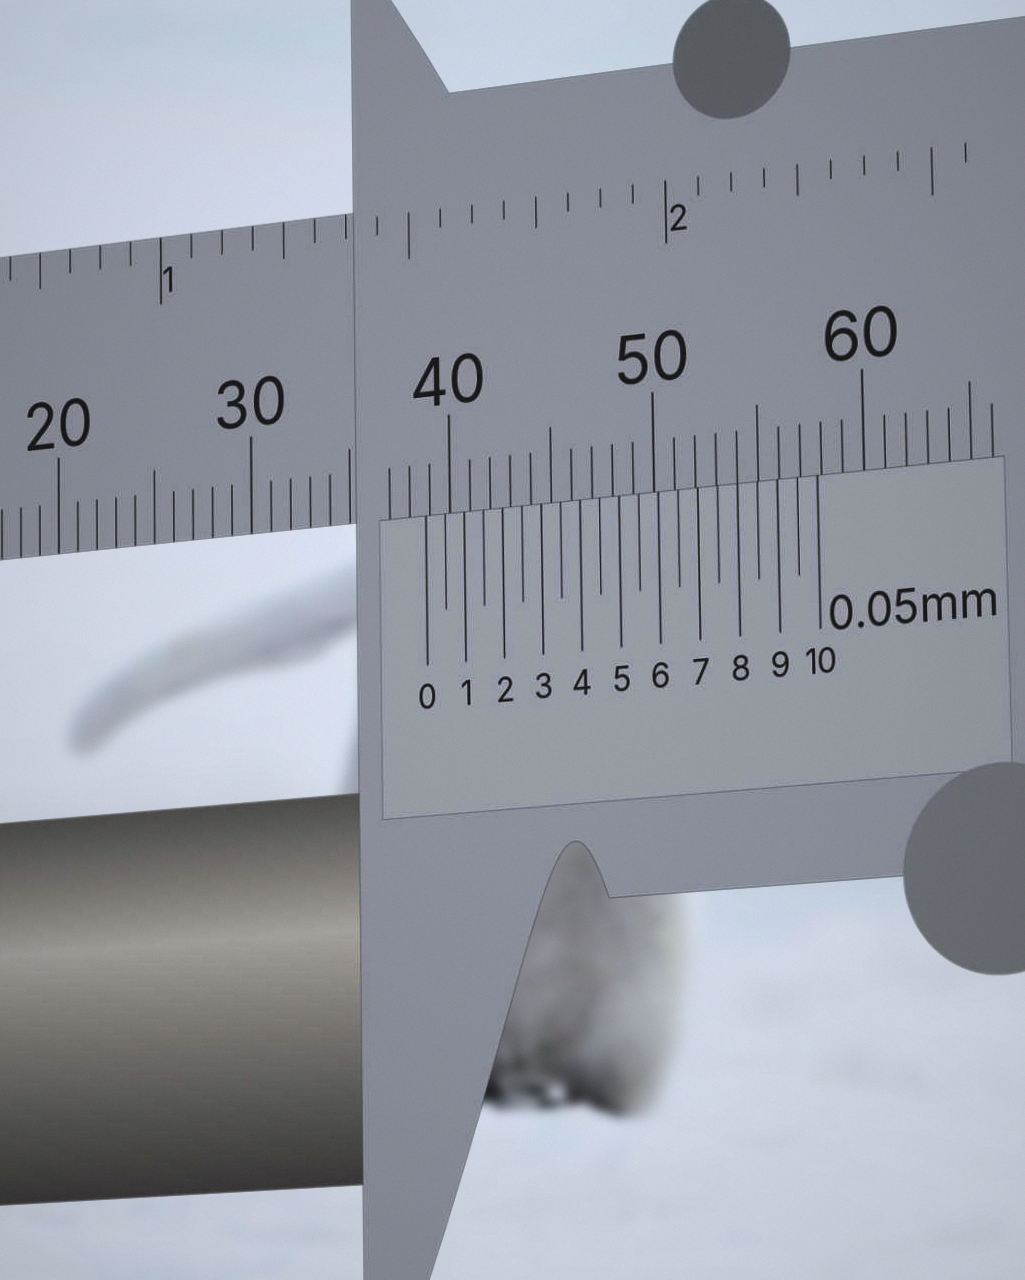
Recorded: 38.8,mm
